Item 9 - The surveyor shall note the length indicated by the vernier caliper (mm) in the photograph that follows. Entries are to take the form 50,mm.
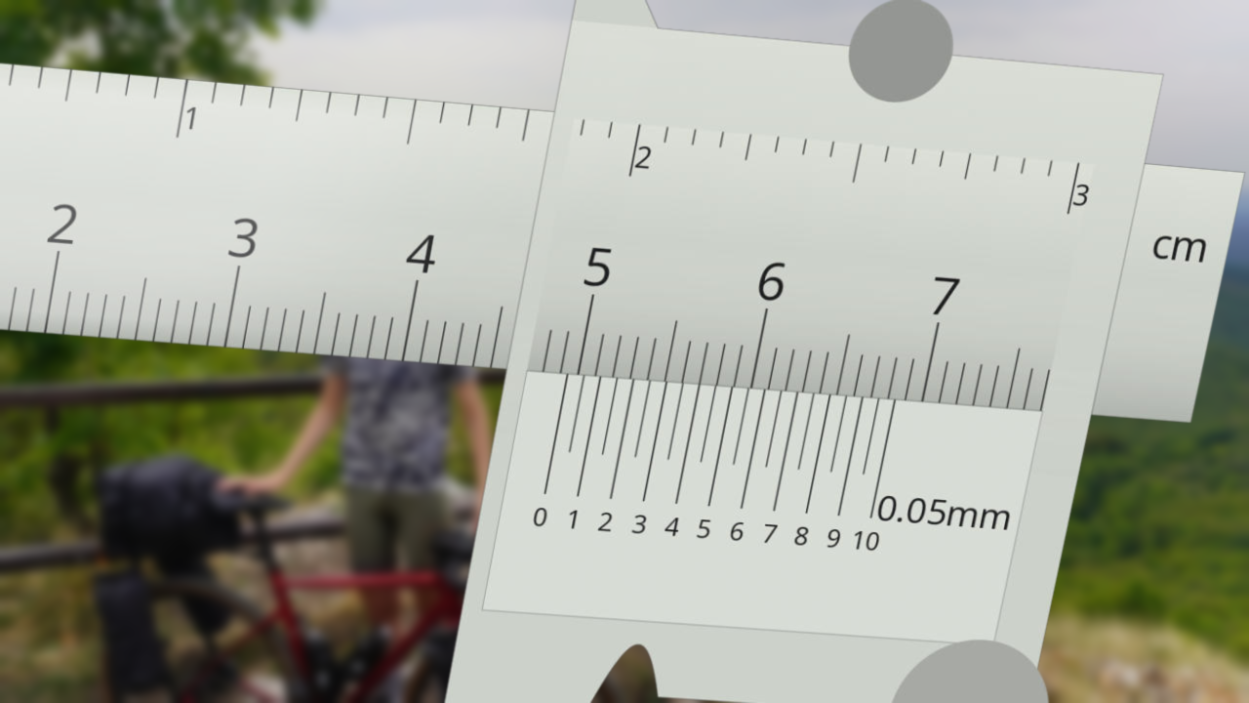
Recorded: 49.4,mm
